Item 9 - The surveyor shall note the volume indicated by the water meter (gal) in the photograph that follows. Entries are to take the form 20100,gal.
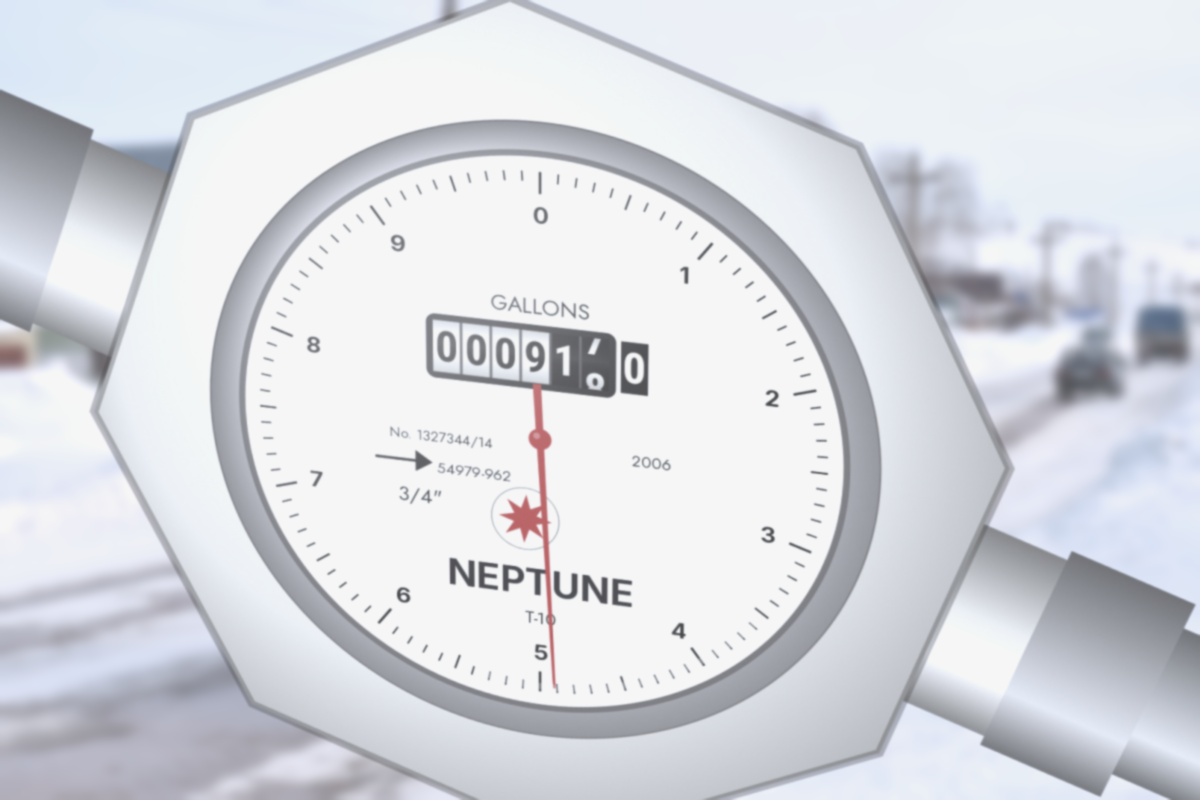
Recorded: 9174.9,gal
